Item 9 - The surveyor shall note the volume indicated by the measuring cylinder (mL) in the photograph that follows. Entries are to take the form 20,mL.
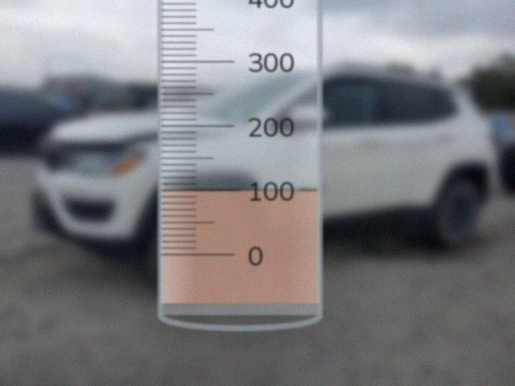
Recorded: 100,mL
